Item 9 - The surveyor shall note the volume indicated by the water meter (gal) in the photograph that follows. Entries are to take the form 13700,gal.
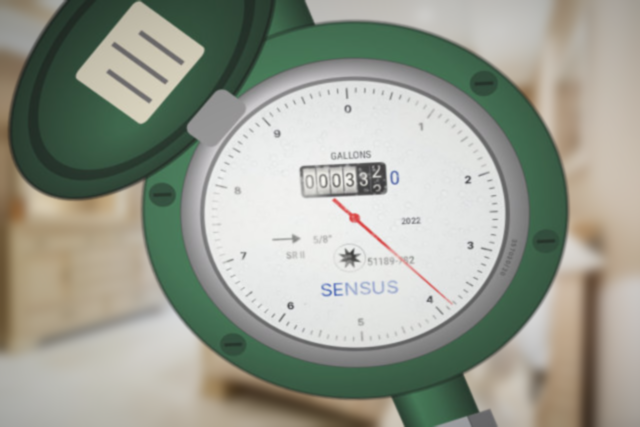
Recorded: 3323.8,gal
